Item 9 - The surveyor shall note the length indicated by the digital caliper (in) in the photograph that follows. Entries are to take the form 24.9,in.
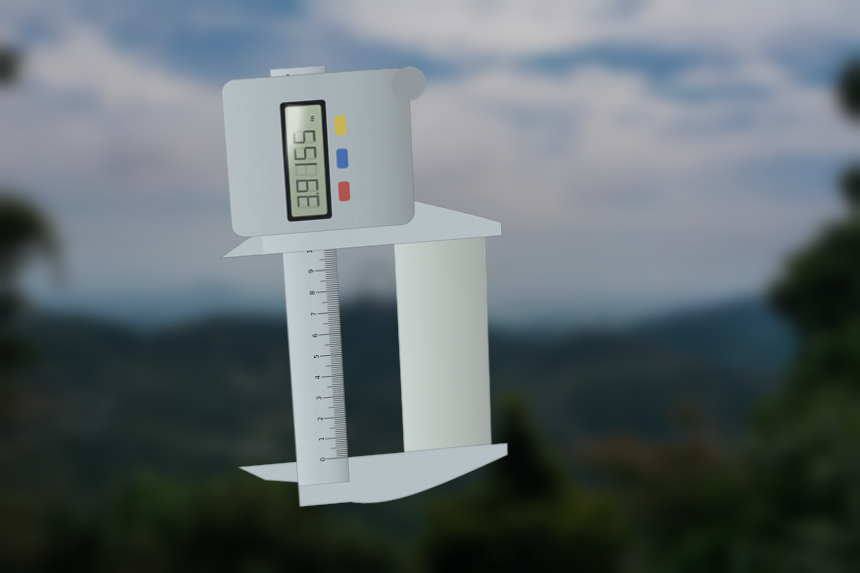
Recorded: 3.9155,in
